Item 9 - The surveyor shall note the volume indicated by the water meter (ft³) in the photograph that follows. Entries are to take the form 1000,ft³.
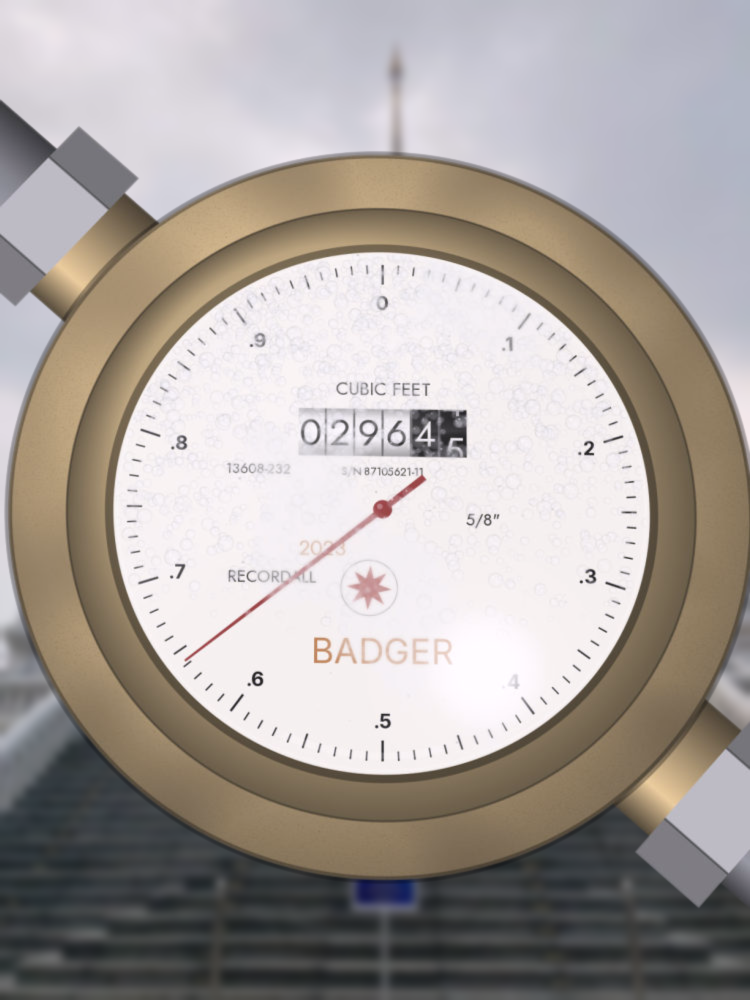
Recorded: 29644.64,ft³
